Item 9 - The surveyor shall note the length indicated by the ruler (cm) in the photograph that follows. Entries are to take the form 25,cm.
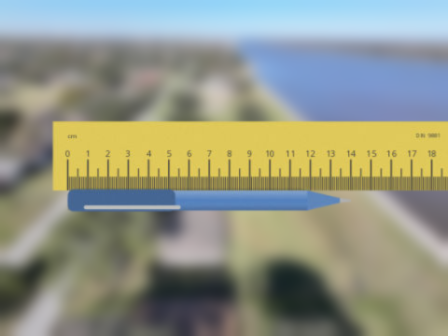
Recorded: 14,cm
